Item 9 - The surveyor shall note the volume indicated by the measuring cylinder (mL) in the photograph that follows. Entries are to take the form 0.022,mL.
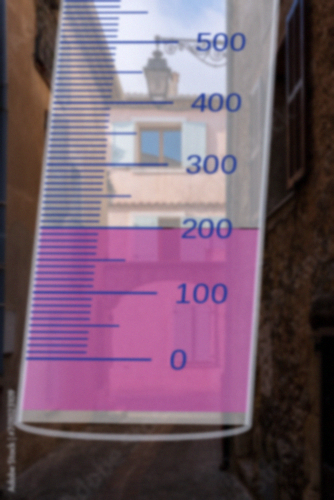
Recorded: 200,mL
